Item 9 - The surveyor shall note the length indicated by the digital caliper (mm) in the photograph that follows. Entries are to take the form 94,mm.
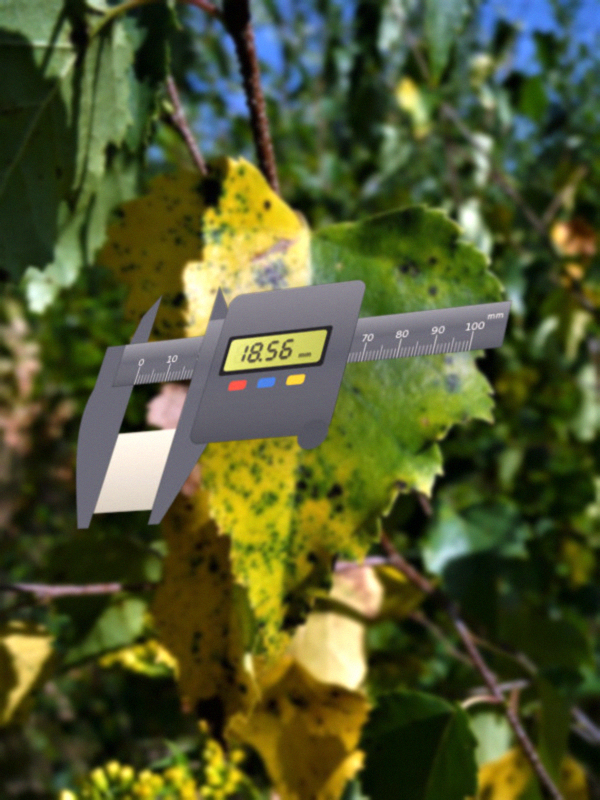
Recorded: 18.56,mm
